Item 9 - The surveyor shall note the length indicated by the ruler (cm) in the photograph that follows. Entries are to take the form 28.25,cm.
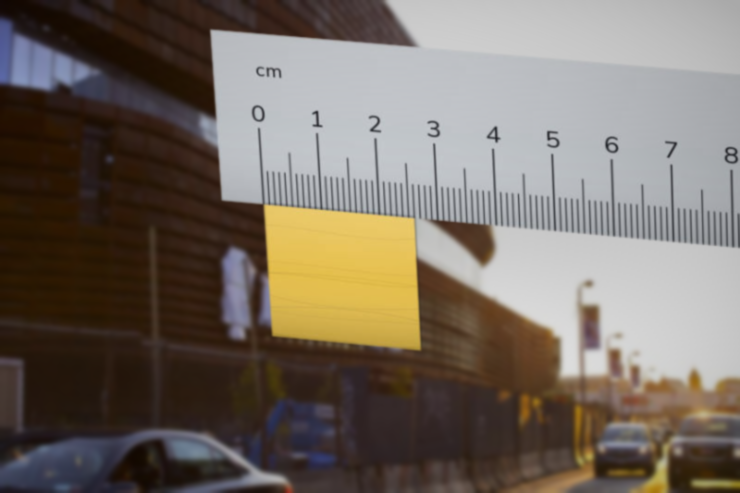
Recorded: 2.6,cm
